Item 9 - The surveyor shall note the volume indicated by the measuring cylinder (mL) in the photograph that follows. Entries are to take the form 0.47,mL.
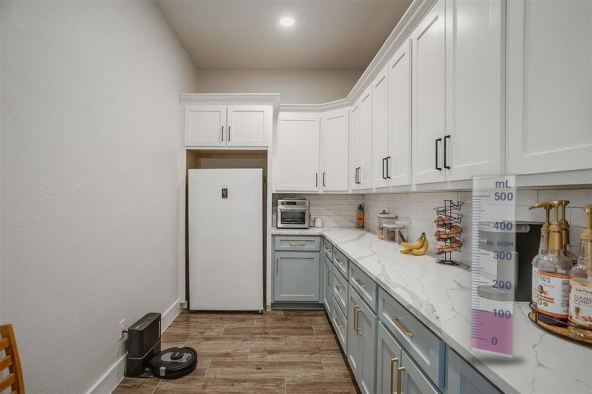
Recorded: 100,mL
